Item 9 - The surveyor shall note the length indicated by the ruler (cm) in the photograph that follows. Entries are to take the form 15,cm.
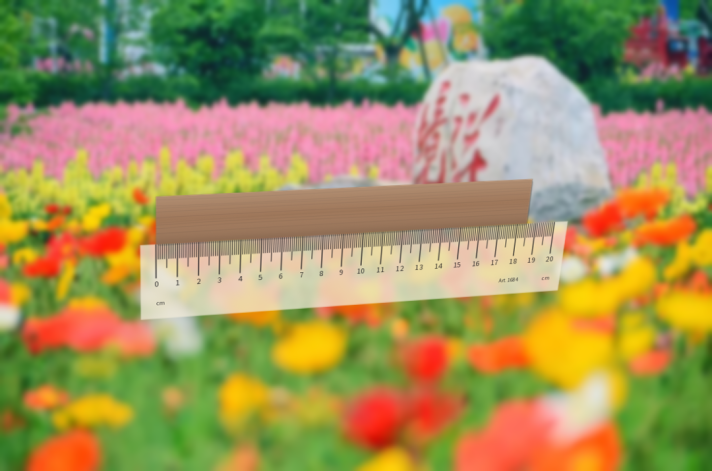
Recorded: 18.5,cm
